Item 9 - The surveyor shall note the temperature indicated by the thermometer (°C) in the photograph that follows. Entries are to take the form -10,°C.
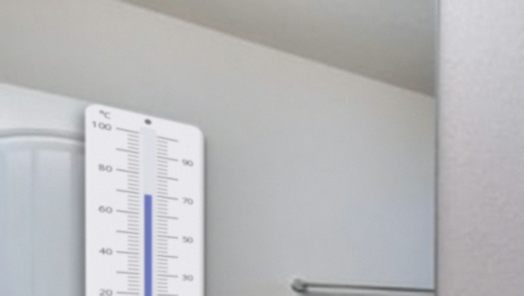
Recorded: 70,°C
